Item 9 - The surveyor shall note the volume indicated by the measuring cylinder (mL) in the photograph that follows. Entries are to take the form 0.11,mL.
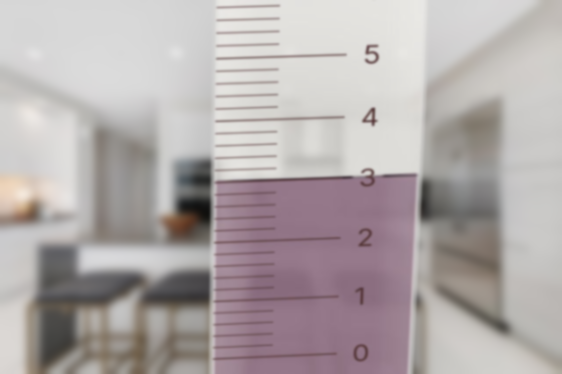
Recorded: 3,mL
